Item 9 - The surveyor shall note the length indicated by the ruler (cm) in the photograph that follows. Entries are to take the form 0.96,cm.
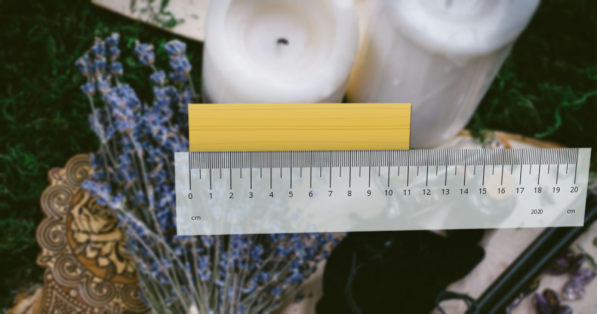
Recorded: 11,cm
